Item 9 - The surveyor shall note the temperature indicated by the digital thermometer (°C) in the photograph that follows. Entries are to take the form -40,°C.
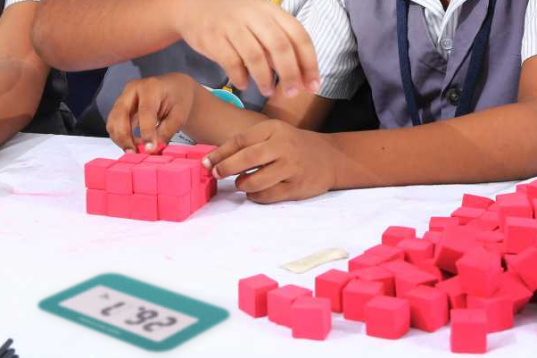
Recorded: 26.7,°C
